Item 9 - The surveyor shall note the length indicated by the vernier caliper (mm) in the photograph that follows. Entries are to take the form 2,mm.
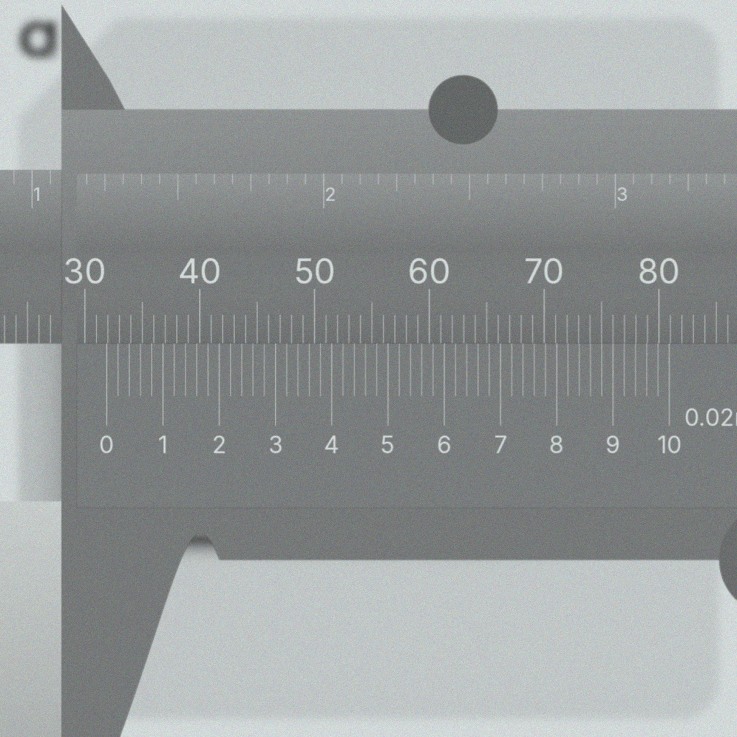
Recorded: 31.9,mm
